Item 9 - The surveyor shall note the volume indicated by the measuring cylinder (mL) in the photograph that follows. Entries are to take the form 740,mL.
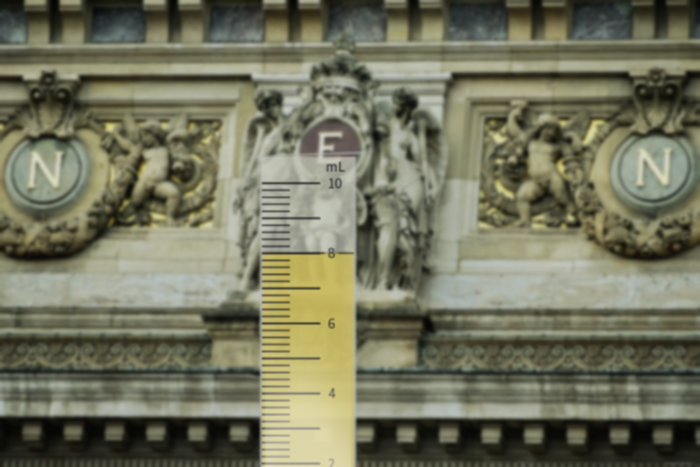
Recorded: 8,mL
